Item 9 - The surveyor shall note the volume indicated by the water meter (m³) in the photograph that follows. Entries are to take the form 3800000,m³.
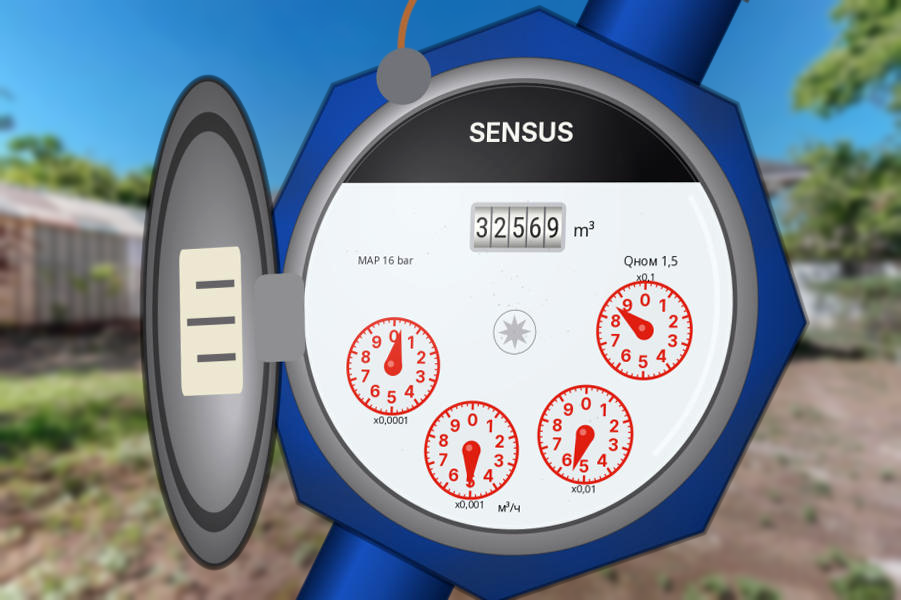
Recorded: 32569.8550,m³
